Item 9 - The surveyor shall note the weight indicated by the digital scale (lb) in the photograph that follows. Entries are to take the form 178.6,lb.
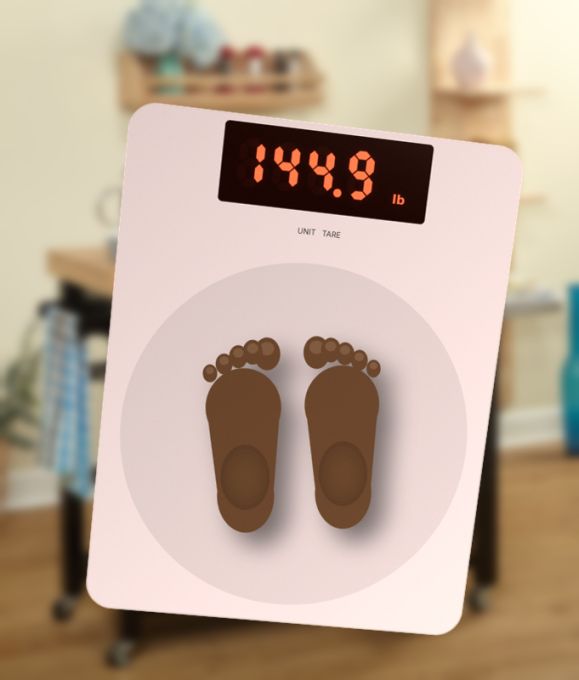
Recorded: 144.9,lb
